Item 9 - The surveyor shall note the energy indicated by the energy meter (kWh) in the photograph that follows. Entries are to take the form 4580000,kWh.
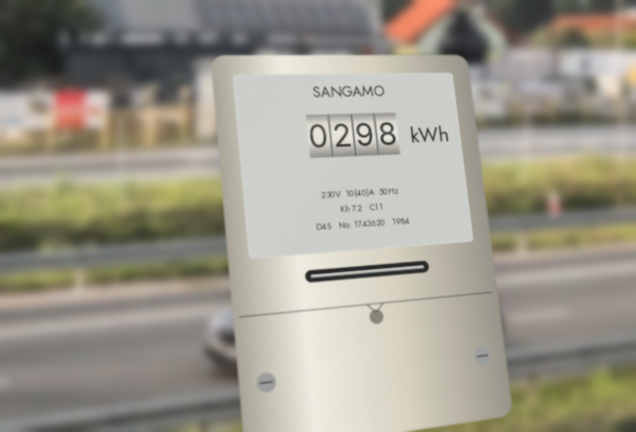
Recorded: 298,kWh
